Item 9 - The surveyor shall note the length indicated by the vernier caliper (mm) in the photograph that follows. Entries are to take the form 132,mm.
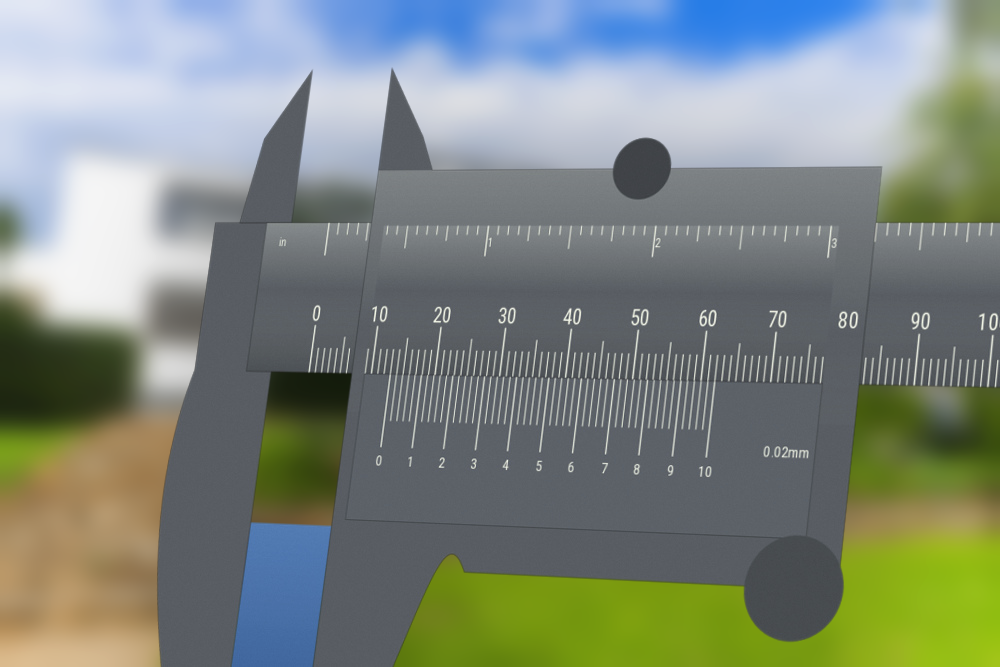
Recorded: 13.0,mm
